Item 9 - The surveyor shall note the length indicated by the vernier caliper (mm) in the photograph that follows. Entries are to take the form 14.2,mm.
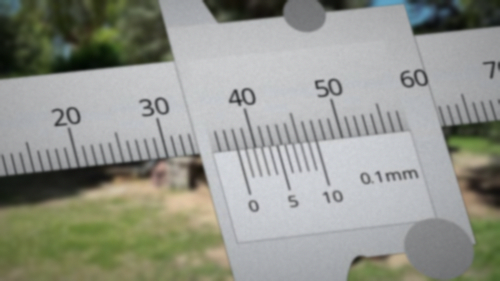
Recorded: 38.0,mm
